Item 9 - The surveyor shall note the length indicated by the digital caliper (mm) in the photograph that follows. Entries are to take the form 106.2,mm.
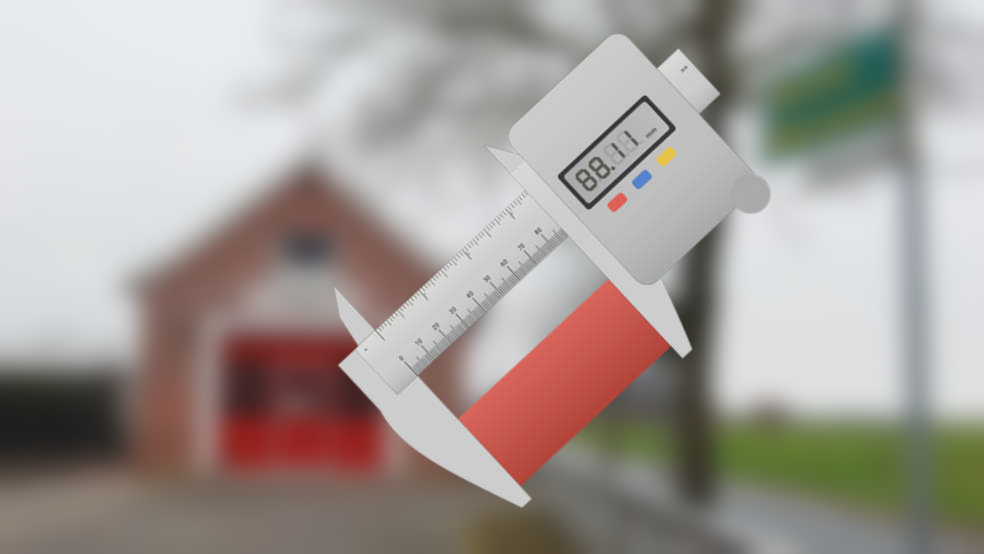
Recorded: 88.11,mm
